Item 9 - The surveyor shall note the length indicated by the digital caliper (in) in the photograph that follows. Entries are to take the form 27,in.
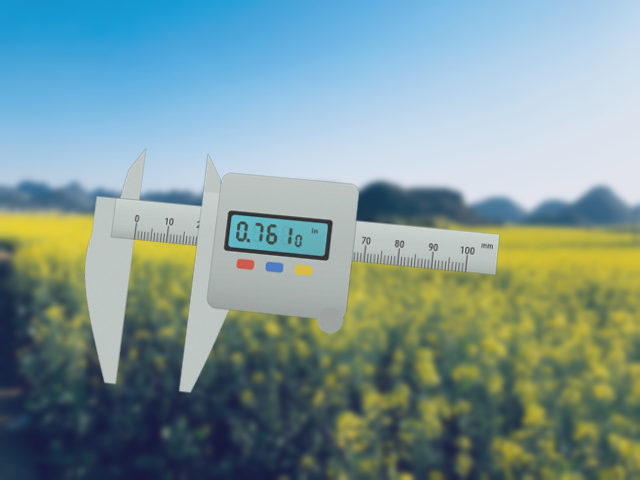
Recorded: 0.7610,in
